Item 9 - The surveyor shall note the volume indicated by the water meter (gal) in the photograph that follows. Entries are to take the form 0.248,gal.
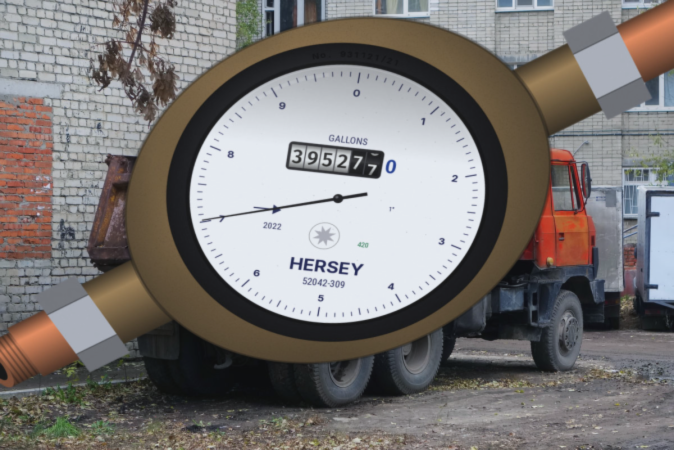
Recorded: 3952767.0,gal
